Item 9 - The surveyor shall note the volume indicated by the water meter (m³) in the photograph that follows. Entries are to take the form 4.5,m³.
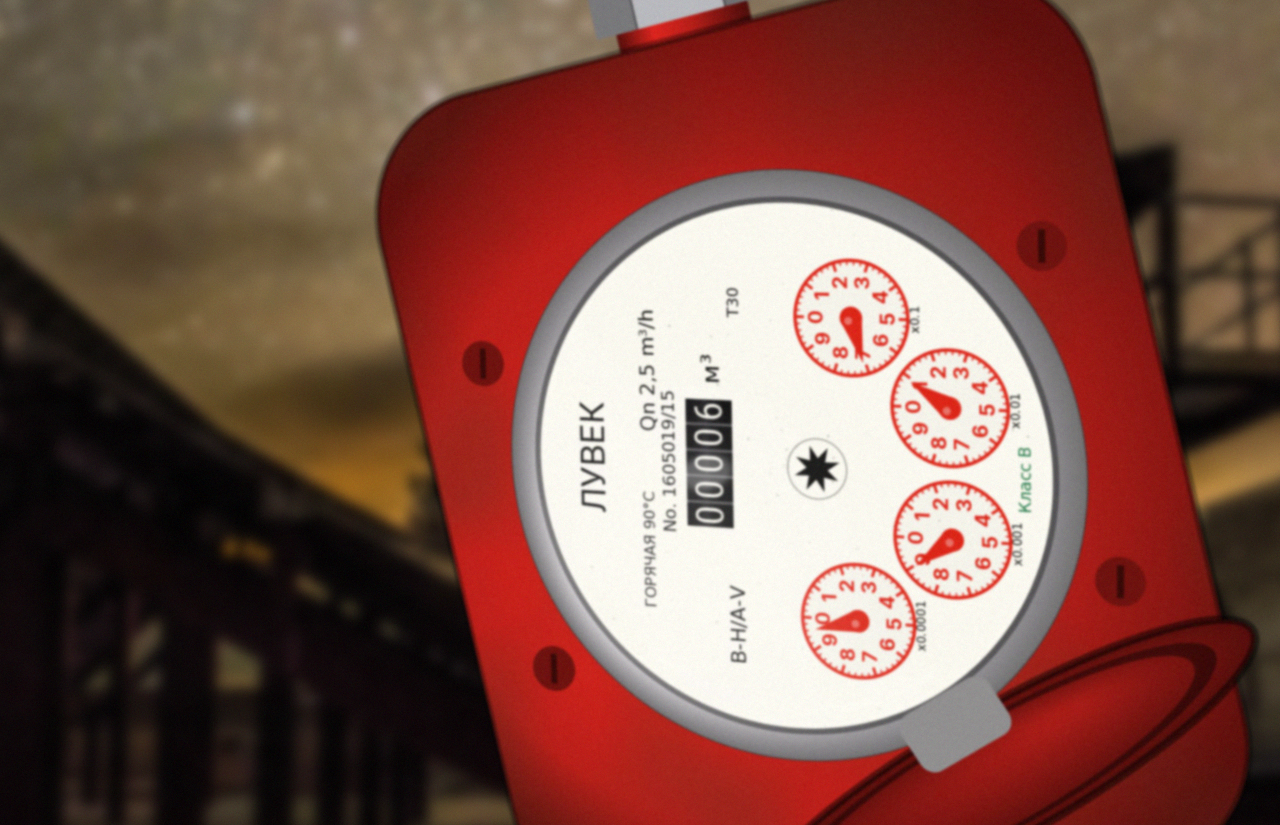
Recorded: 6.7089,m³
